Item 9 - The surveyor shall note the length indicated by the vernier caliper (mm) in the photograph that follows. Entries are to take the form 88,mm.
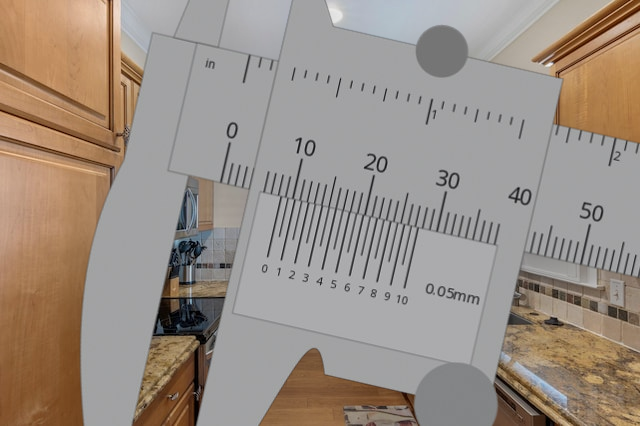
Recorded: 8.4,mm
